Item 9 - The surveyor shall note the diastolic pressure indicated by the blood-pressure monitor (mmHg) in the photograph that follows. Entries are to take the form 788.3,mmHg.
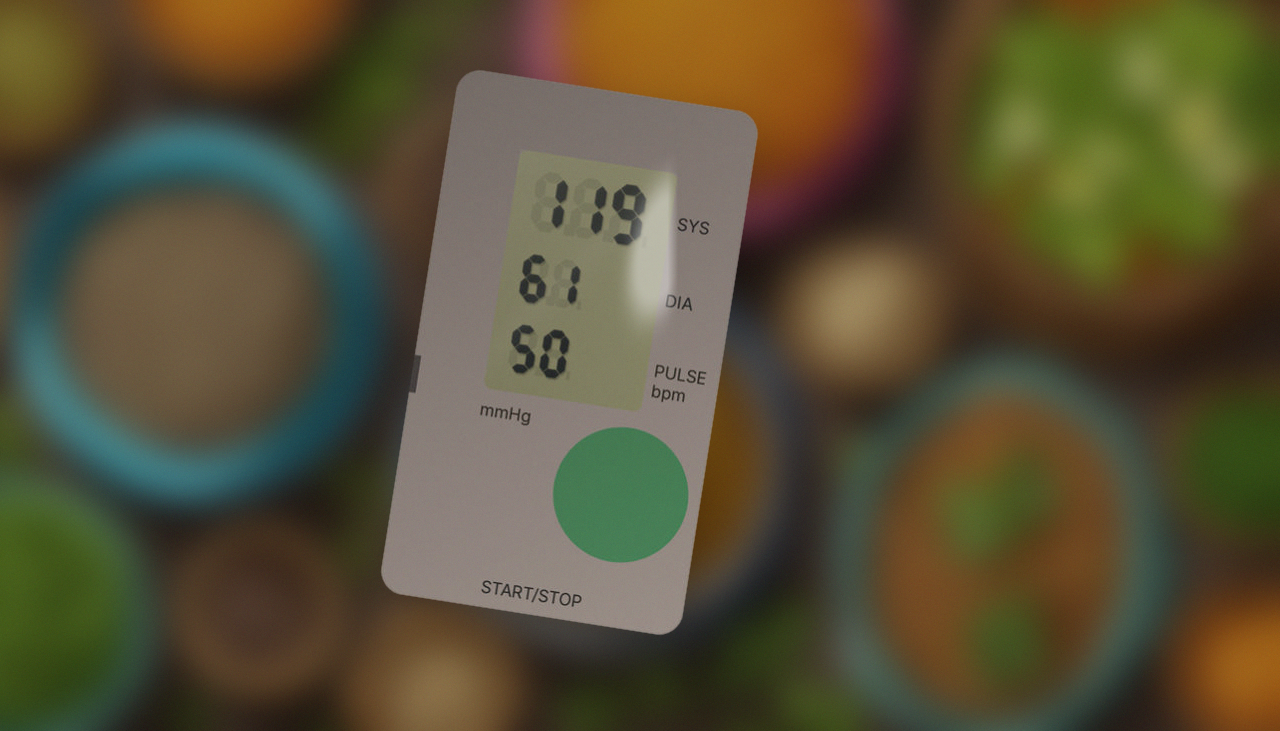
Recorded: 61,mmHg
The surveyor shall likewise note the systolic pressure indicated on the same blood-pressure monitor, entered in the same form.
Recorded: 119,mmHg
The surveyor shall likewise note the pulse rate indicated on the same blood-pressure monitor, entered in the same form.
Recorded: 50,bpm
